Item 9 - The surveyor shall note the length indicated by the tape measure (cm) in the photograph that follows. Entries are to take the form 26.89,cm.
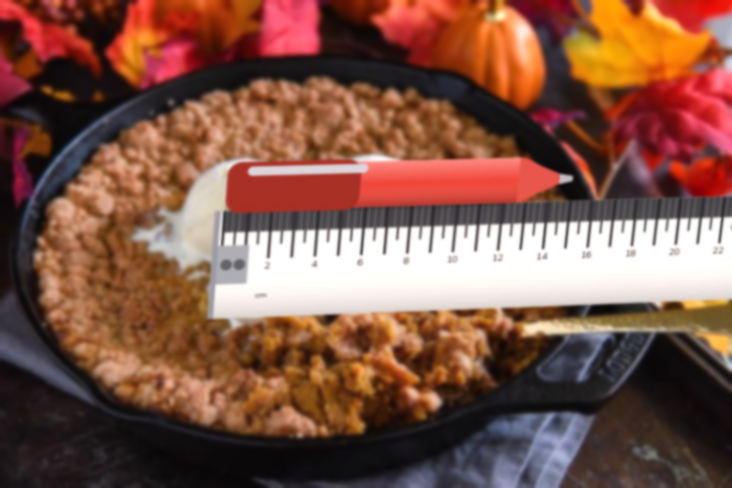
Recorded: 15,cm
